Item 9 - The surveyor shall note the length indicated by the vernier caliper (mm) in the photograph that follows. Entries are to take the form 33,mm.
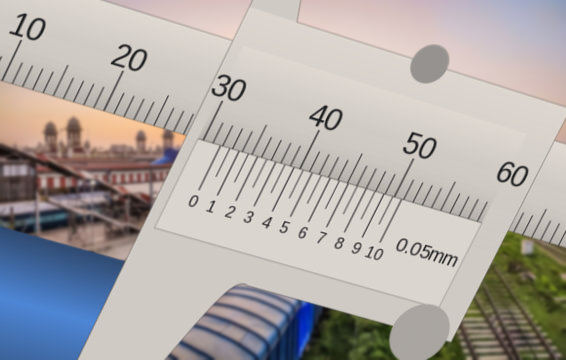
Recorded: 31.8,mm
